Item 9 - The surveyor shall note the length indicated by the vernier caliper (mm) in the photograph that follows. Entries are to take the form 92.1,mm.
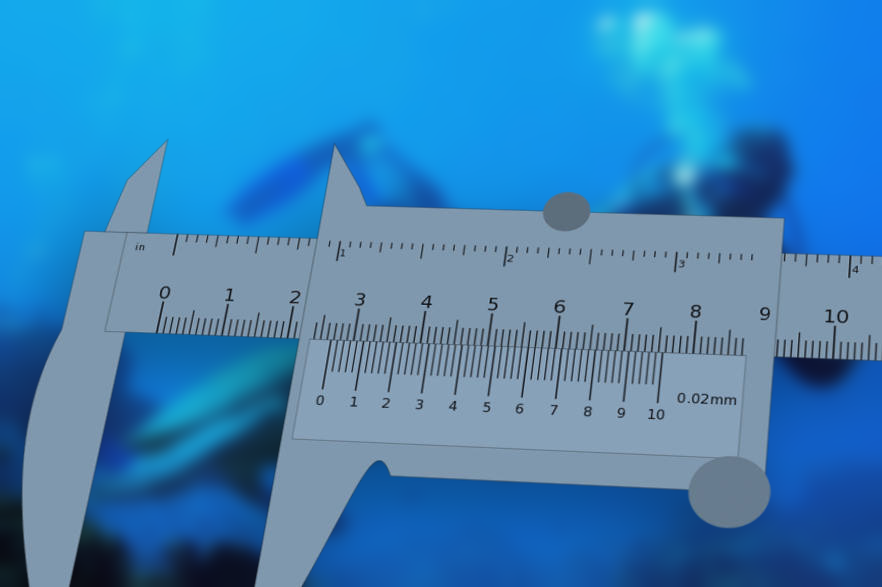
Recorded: 26.6,mm
